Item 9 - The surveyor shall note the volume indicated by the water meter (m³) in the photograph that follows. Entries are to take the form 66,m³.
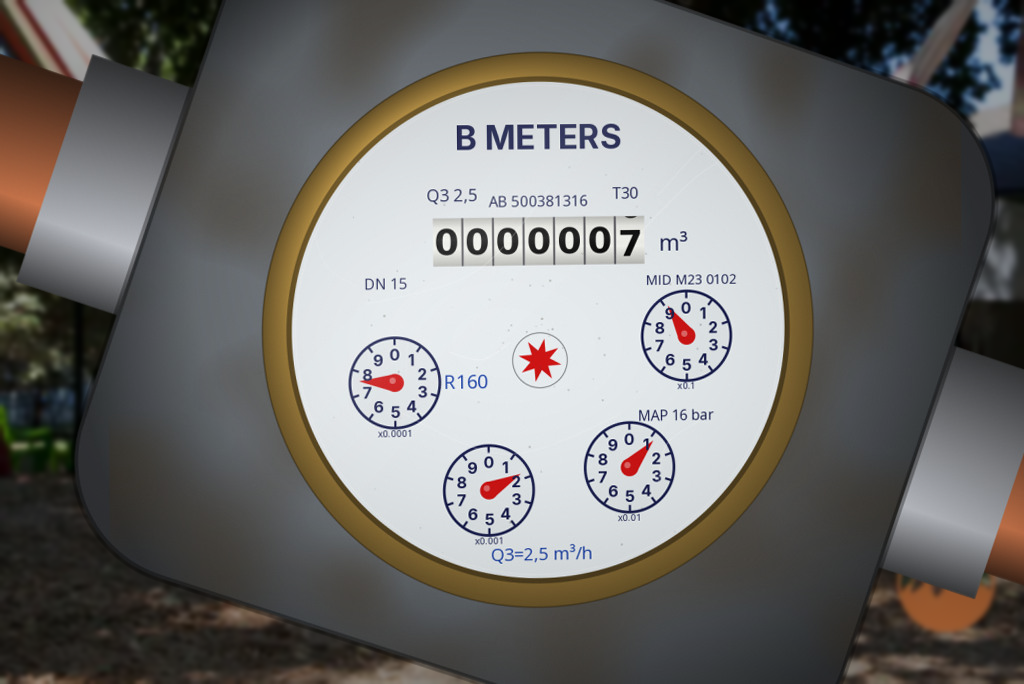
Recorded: 6.9117,m³
